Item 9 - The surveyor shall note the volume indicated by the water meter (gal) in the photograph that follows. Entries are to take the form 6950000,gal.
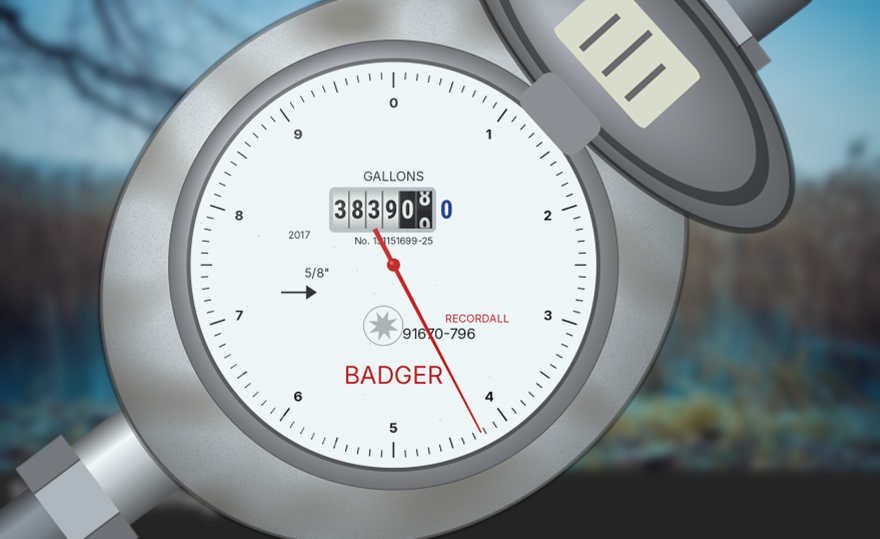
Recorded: 3839084.2,gal
